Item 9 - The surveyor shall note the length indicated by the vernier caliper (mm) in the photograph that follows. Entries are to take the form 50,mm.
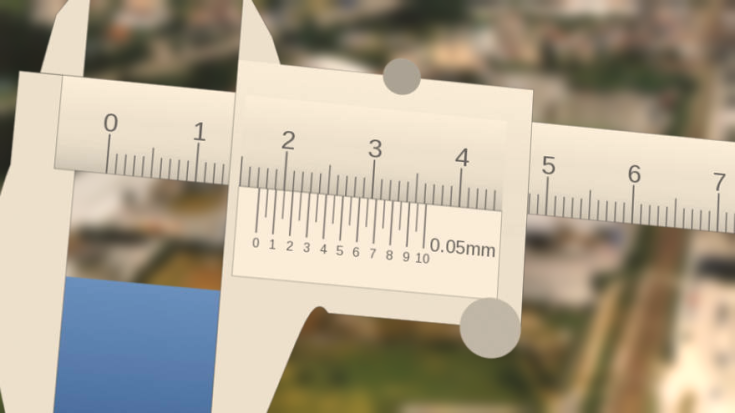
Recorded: 17.2,mm
